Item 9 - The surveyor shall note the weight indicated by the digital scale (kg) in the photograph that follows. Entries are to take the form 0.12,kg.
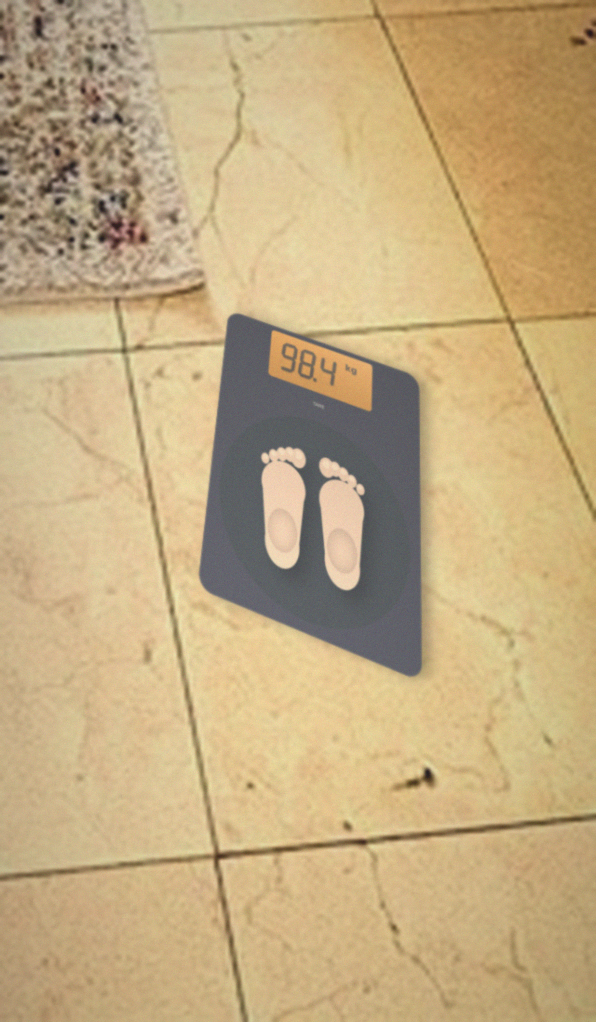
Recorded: 98.4,kg
